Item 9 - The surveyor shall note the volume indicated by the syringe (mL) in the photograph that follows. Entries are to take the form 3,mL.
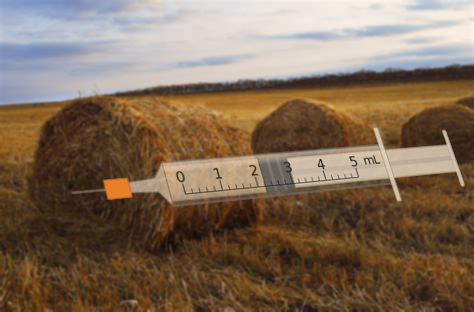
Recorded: 2.2,mL
